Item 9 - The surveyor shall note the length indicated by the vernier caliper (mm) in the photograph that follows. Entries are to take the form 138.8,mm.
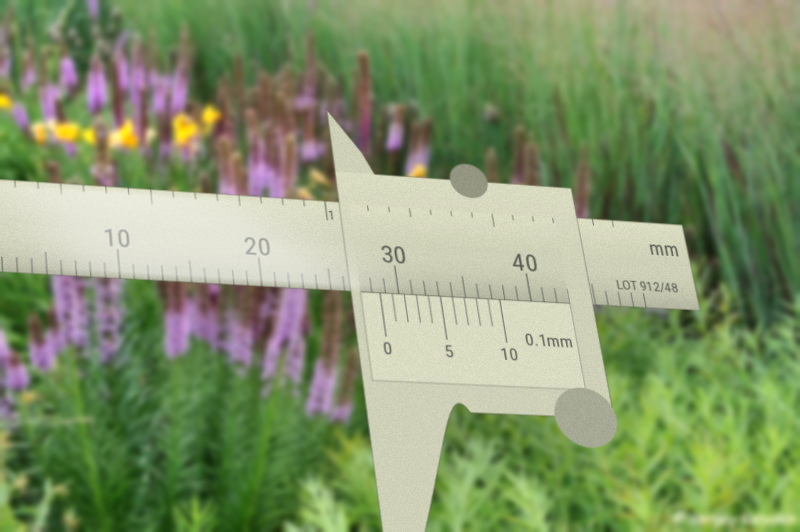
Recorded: 28.6,mm
